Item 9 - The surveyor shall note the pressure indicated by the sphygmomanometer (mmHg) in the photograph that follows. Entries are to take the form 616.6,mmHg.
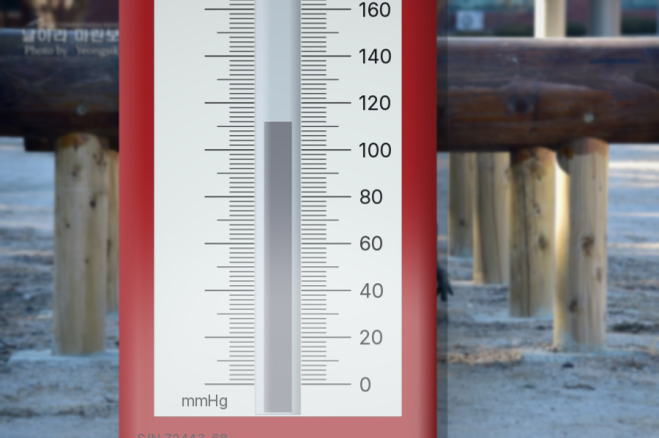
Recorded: 112,mmHg
